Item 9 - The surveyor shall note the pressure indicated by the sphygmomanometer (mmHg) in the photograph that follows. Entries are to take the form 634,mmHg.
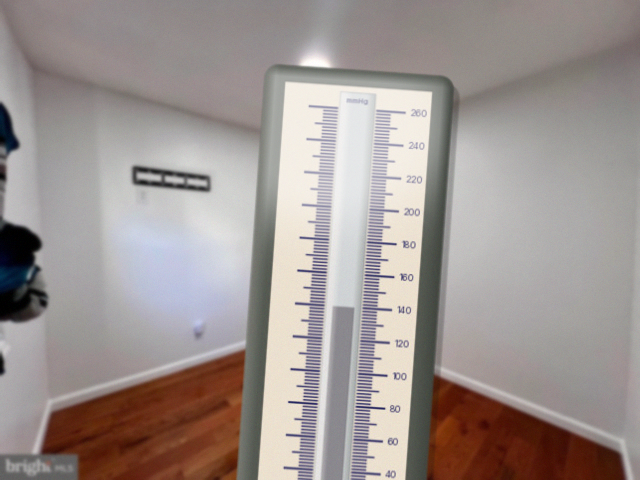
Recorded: 140,mmHg
